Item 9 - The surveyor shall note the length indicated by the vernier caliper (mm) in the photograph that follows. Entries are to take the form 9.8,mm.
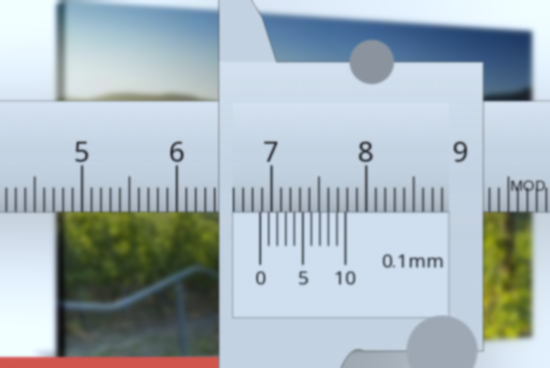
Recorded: 68.8,mm
